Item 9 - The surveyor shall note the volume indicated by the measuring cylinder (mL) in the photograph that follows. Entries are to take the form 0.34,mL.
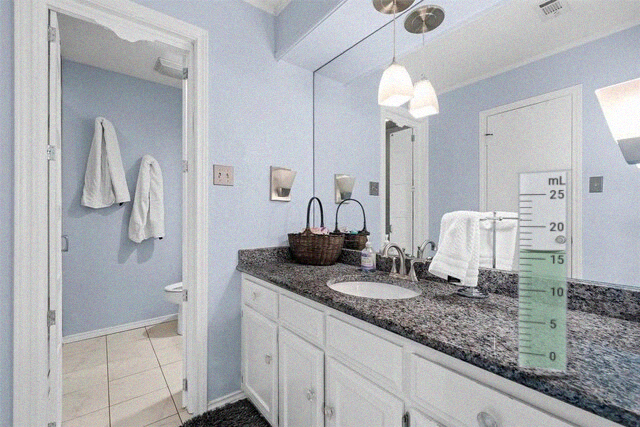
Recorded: 16,mL
